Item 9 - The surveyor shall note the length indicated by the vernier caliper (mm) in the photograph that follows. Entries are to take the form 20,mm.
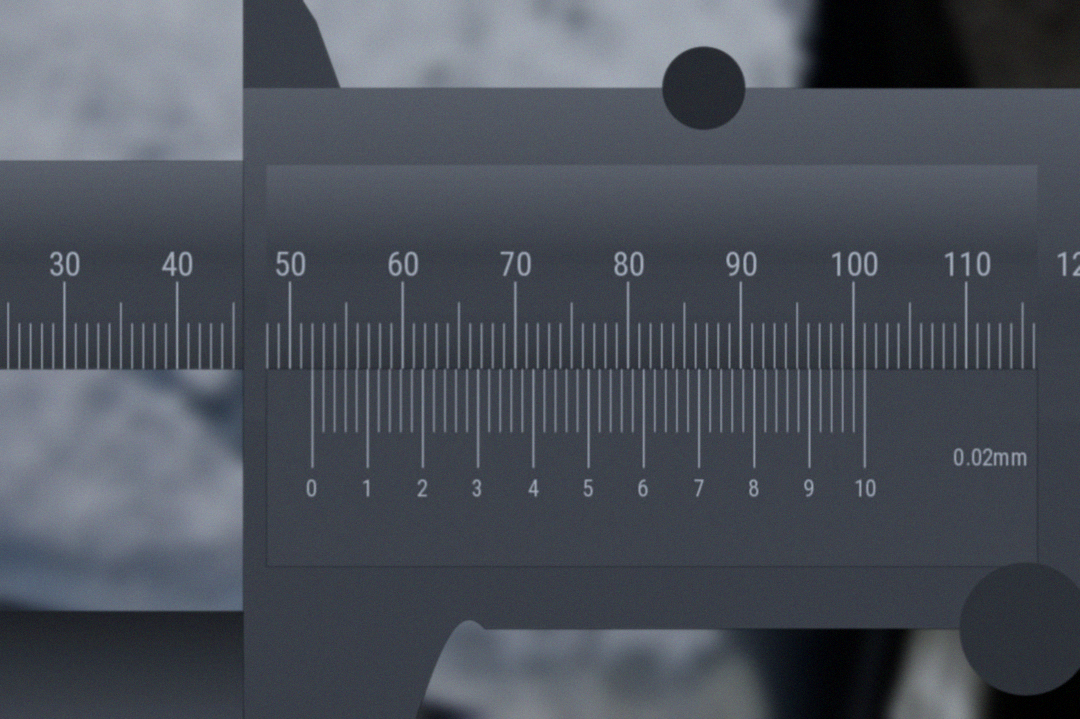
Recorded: 52.0,mm
